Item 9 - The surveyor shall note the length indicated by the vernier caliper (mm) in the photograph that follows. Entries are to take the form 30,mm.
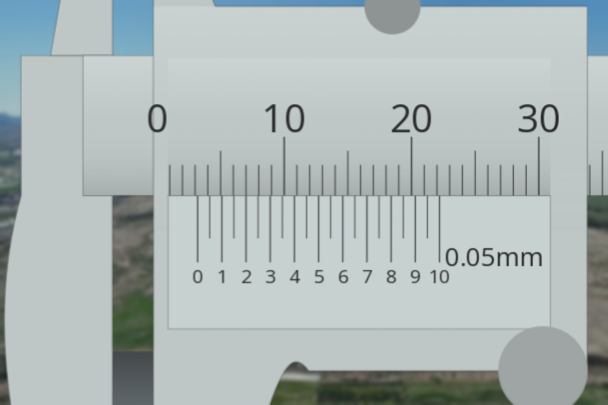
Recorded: 3.2,mm
